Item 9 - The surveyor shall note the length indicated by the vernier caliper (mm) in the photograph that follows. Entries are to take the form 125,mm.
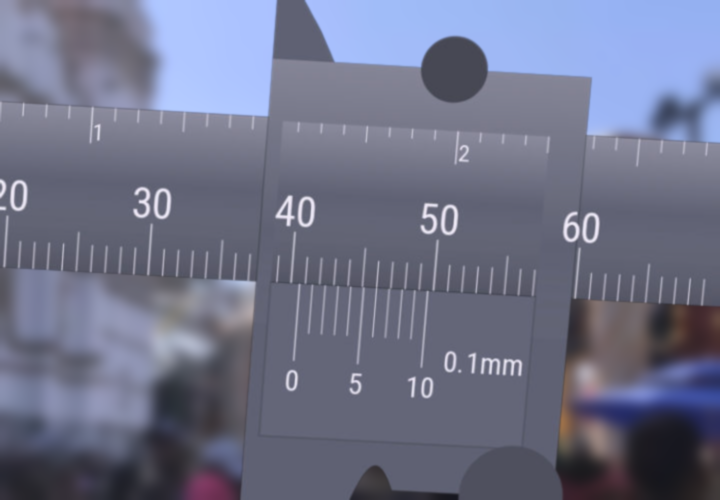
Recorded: 40.6,mm
